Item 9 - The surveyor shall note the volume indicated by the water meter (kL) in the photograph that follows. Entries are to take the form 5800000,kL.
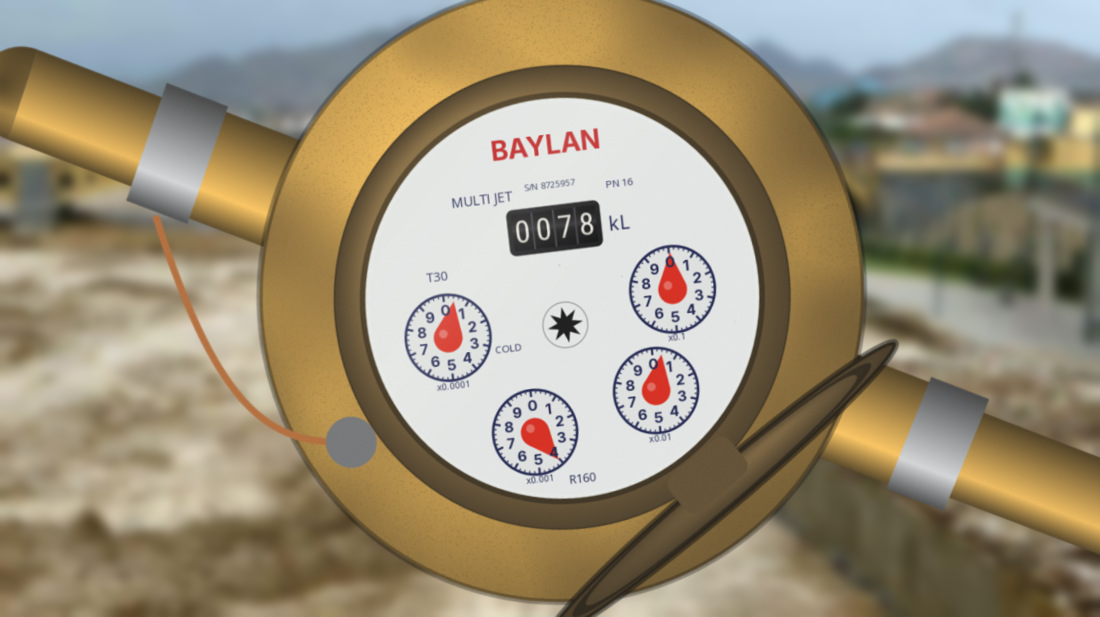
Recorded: 78.0040,kL
